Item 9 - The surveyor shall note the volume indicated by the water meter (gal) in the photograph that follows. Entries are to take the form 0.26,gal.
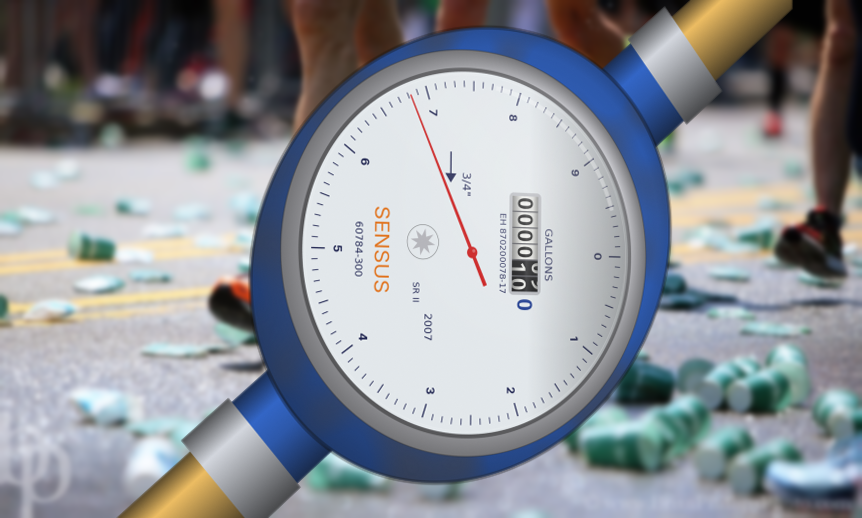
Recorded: 96.8,gal
